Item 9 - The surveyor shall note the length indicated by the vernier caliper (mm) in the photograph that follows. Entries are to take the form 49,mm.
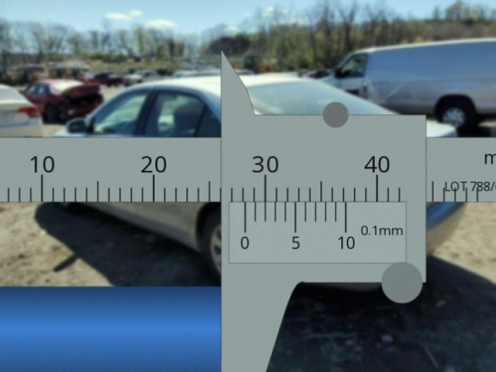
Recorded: 28.2,mm
